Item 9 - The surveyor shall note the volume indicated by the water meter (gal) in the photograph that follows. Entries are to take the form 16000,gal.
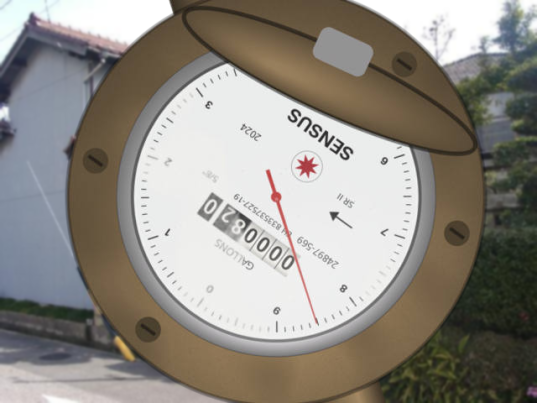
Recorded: 818.5,gal
